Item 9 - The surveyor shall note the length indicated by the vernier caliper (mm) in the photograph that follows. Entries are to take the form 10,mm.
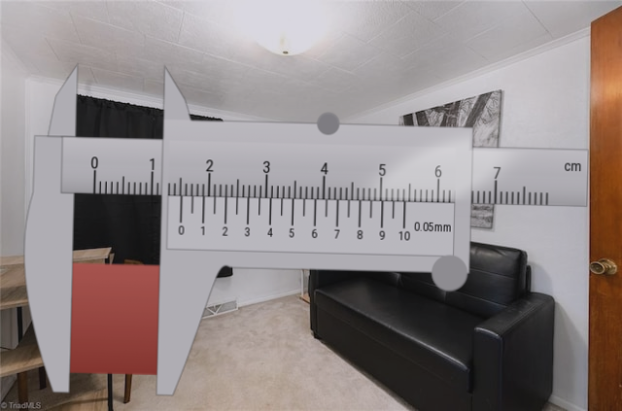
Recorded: 15.2,mm
